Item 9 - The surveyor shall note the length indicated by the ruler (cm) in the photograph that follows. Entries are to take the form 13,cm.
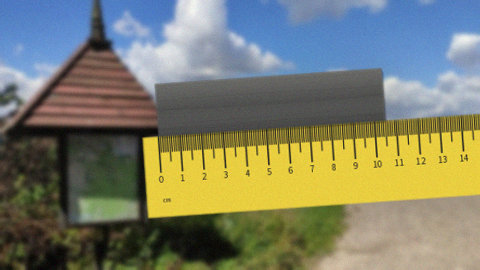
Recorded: 10.5,cm
